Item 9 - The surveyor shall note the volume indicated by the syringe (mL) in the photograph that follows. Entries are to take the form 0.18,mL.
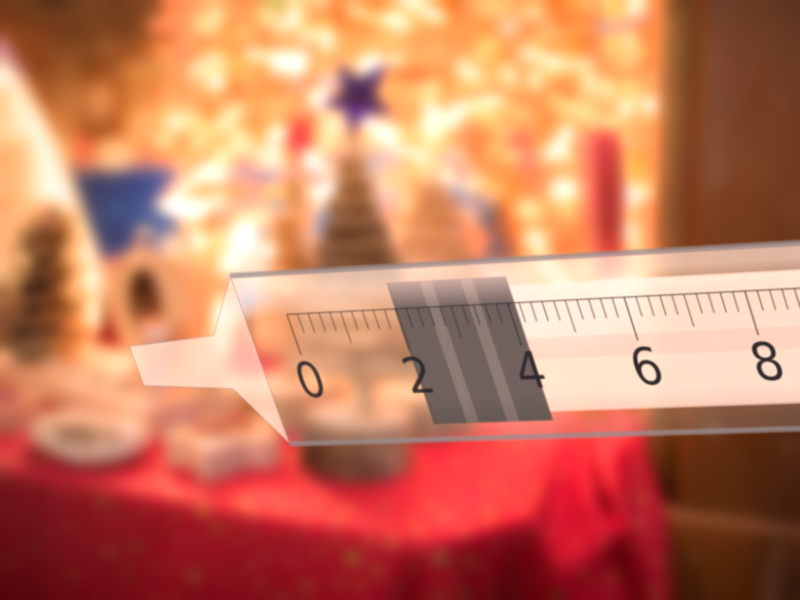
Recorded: 2,mL
